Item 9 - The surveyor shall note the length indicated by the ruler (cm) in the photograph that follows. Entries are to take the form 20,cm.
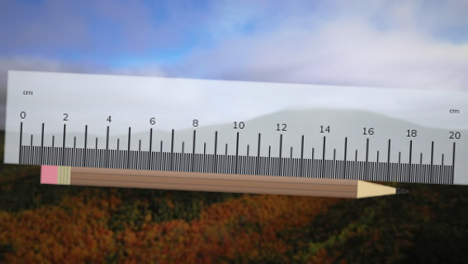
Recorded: 17,cm
